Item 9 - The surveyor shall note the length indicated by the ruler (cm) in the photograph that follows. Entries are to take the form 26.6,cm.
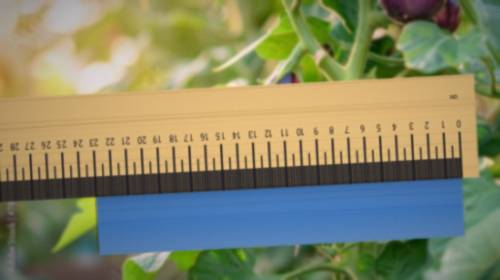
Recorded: 23,cm
